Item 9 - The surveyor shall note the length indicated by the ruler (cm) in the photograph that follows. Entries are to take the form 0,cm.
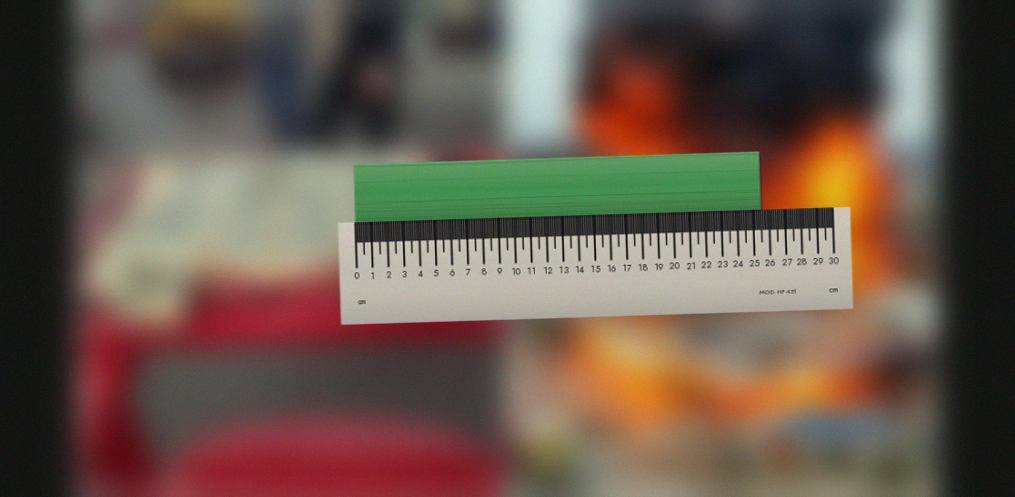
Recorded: 25.5,cm
